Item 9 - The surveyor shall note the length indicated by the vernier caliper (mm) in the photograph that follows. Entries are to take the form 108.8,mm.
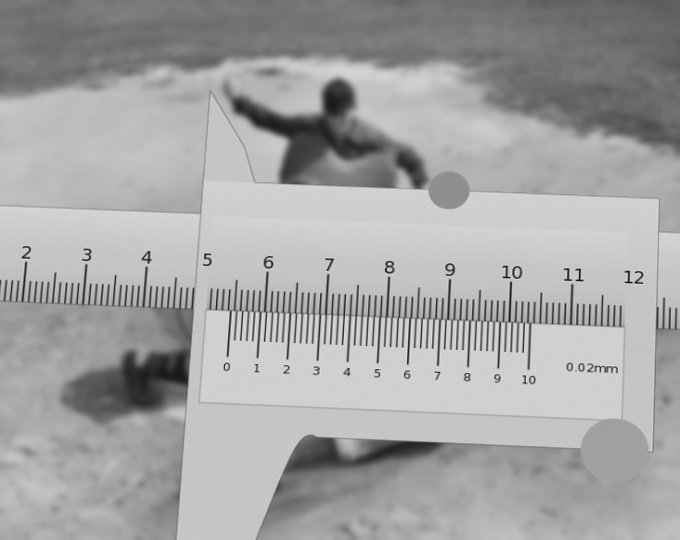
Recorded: 54.4,mm
